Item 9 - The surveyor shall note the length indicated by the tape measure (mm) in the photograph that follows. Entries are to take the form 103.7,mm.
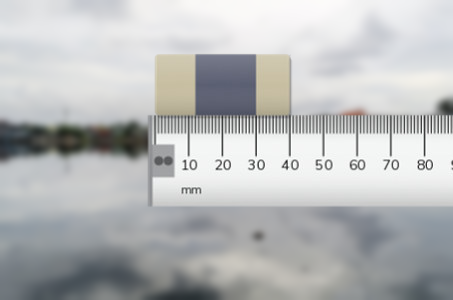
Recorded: 40,mm
